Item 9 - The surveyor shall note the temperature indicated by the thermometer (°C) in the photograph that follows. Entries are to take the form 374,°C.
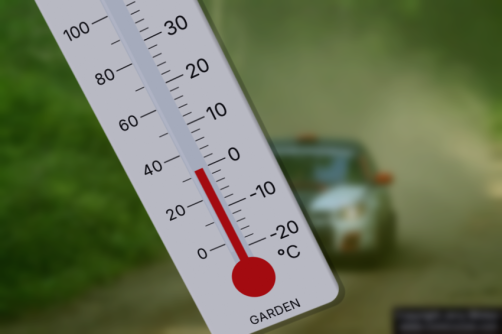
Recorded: 0,°C
